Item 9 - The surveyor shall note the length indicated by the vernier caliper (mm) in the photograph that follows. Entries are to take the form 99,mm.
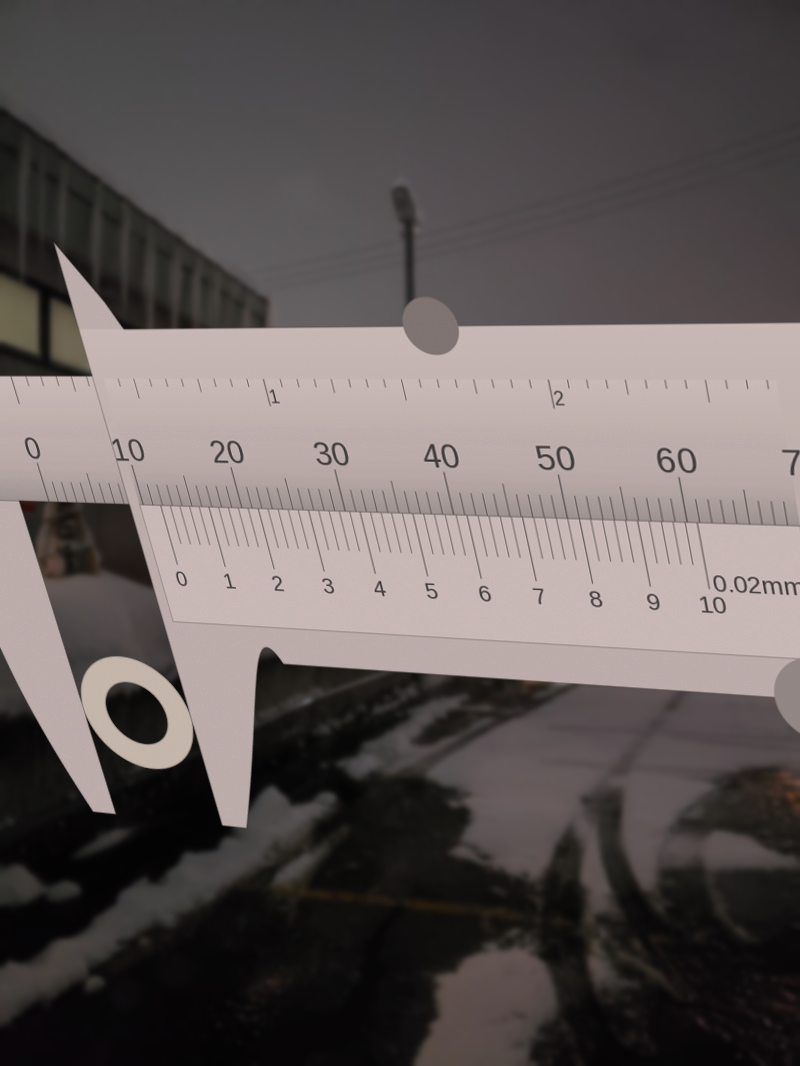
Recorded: 11.8,mm
